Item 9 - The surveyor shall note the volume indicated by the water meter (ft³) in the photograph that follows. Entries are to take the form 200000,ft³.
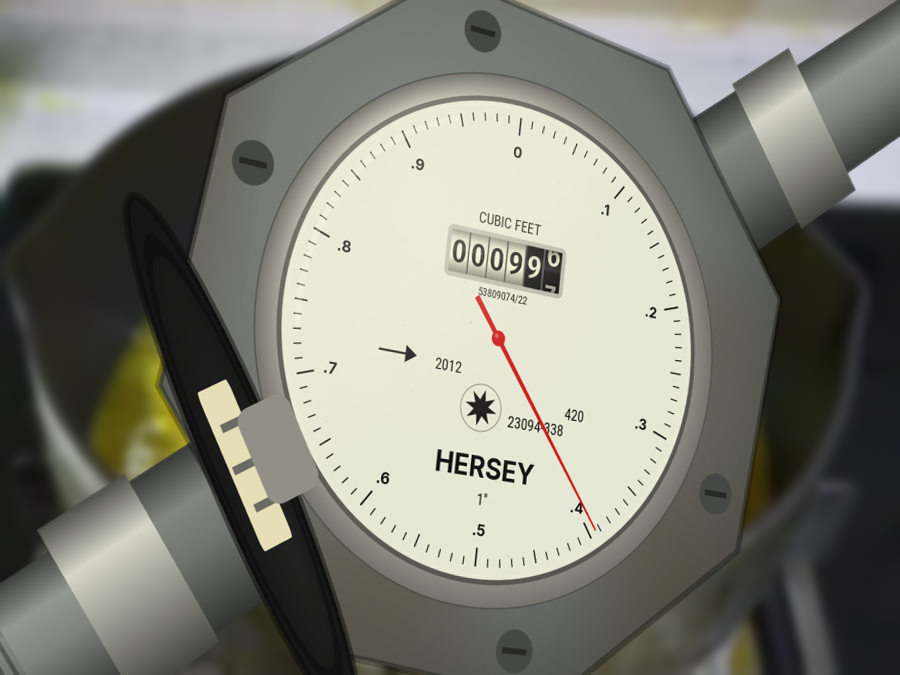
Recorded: 996.39,ft³
